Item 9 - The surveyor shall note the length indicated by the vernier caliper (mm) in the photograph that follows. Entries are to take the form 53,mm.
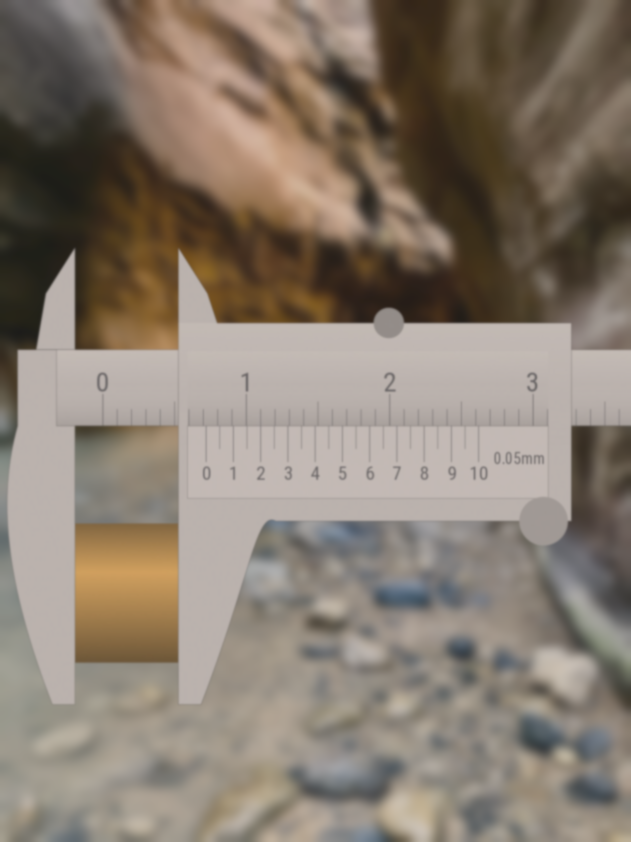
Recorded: 7.2,mm
